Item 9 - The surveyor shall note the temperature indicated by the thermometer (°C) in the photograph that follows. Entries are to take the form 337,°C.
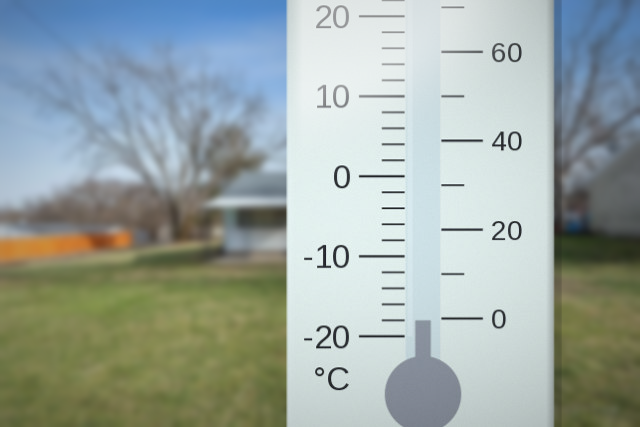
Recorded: -18,°C
